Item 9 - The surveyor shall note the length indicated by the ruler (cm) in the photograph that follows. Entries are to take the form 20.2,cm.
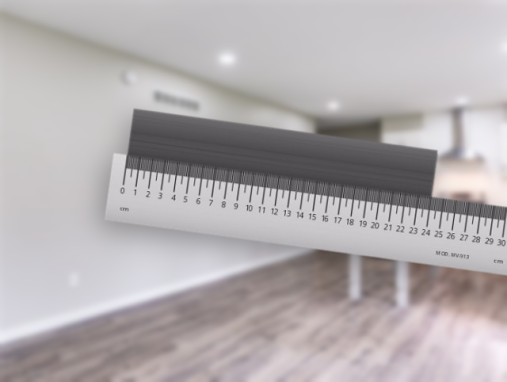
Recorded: 24,cm
